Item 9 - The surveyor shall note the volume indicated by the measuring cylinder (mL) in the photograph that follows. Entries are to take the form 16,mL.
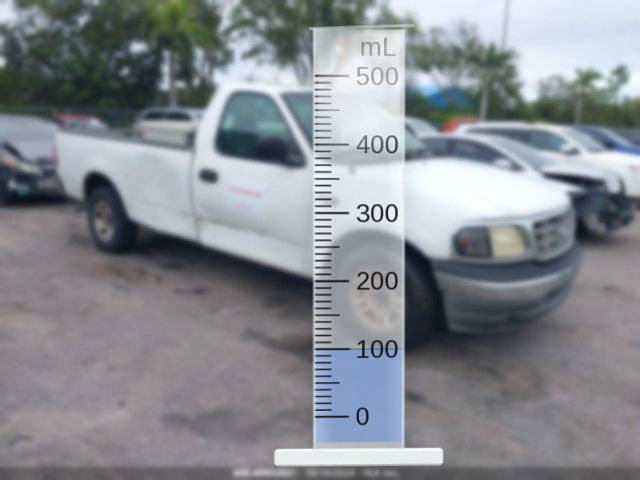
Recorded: 100,mL
